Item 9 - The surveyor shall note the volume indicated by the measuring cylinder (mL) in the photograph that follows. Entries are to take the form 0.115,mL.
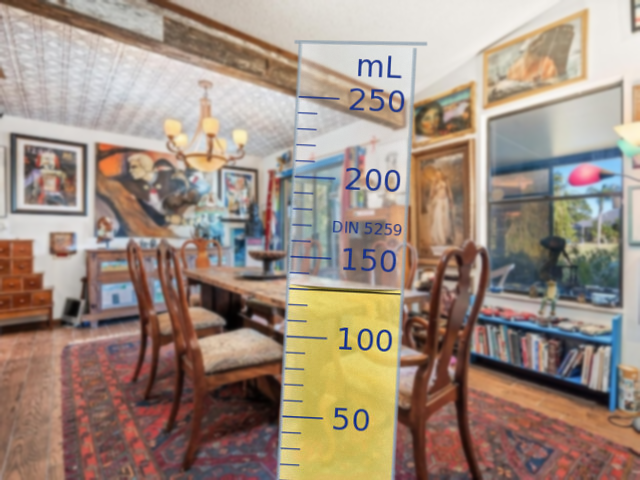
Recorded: 130,mL
